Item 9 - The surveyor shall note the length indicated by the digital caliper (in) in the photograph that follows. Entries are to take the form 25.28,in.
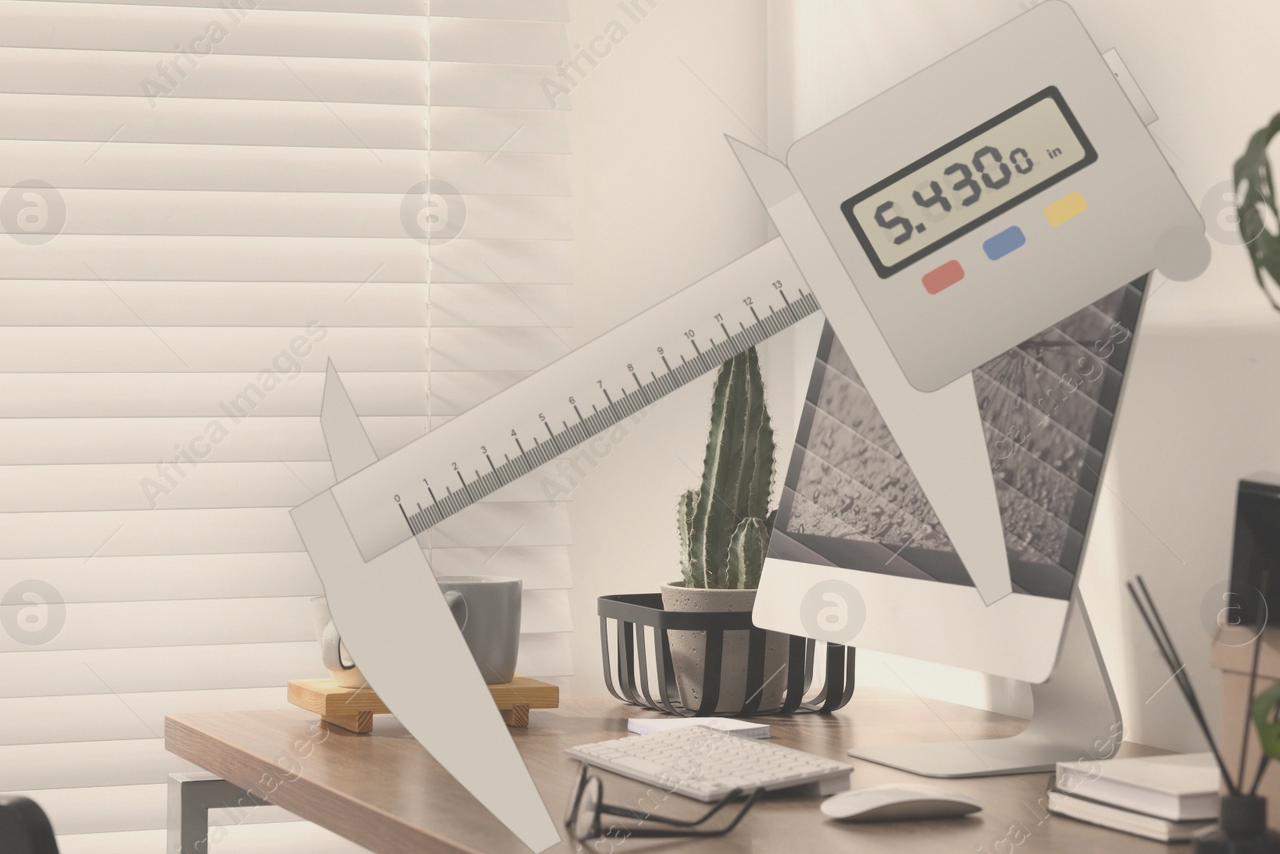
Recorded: 5.4300,in
